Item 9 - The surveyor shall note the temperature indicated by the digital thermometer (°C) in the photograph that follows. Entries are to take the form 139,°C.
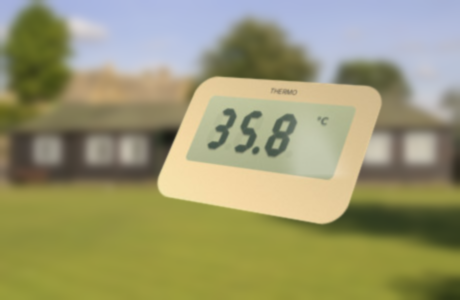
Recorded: 35.8,°C
